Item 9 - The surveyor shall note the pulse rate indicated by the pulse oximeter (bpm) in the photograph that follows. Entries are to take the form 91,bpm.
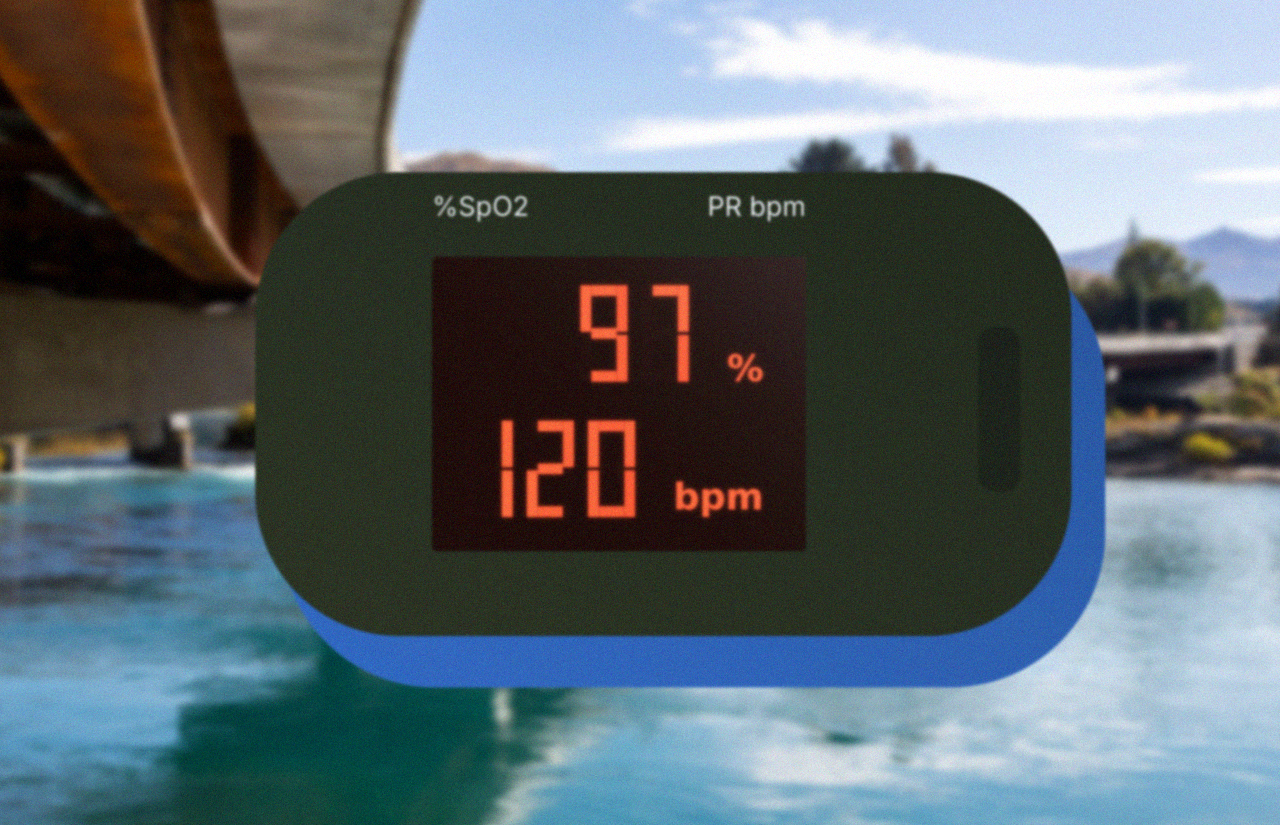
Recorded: 120,bpm
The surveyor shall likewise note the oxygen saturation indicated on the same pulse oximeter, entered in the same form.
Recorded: 97,%
